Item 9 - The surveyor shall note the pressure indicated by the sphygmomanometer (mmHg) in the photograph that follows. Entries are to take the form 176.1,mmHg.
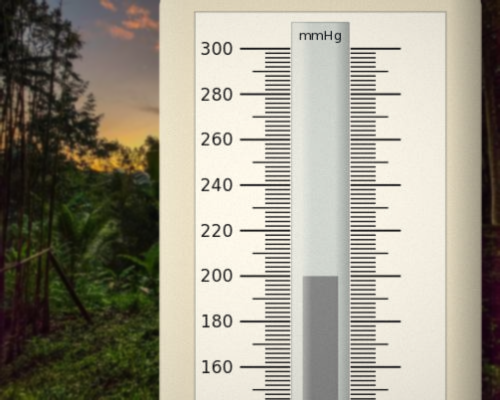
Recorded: 200,mmHg
